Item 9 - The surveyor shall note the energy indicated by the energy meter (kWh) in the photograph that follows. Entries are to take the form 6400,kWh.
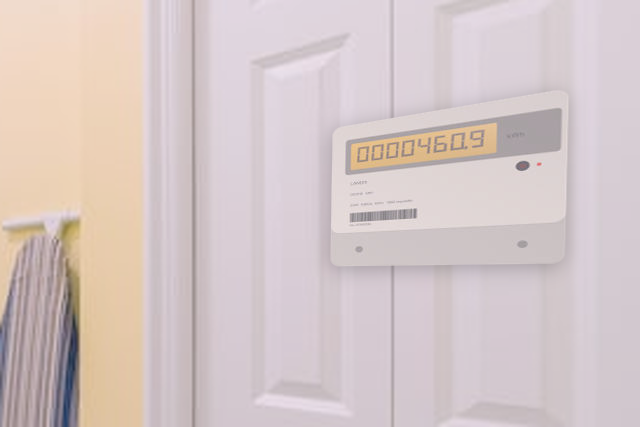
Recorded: 460.9,kWh
